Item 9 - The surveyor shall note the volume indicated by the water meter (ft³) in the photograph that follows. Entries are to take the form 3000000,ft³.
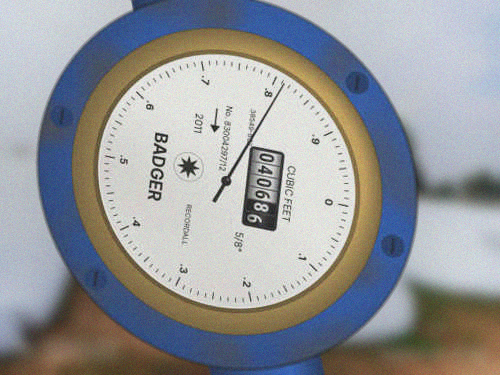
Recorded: 40685.81,ft³
